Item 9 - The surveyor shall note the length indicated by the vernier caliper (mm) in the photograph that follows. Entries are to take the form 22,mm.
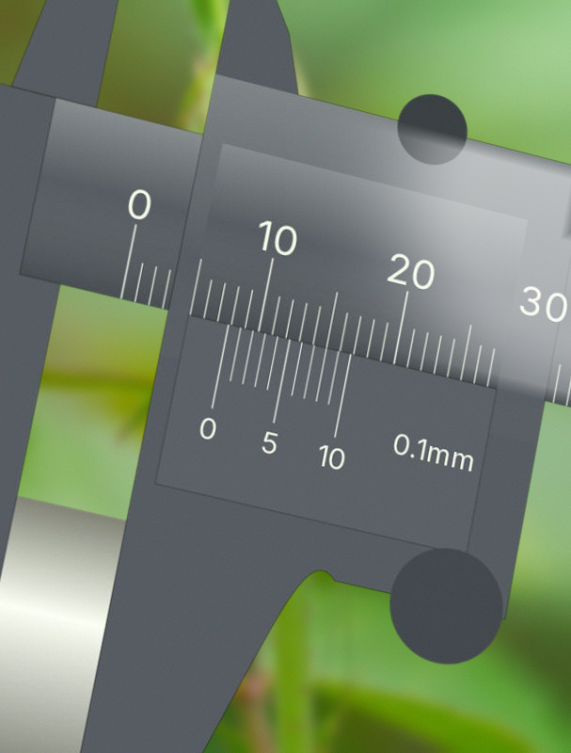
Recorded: 7.8,mm
